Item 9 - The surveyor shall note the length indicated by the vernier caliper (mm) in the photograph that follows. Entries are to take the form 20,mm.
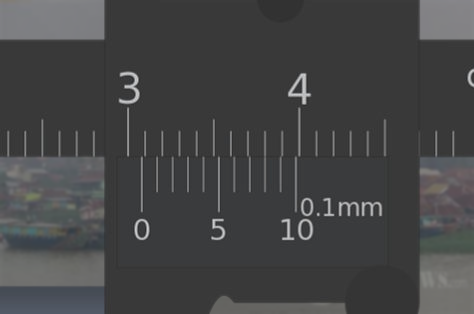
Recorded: 30.8,mm
